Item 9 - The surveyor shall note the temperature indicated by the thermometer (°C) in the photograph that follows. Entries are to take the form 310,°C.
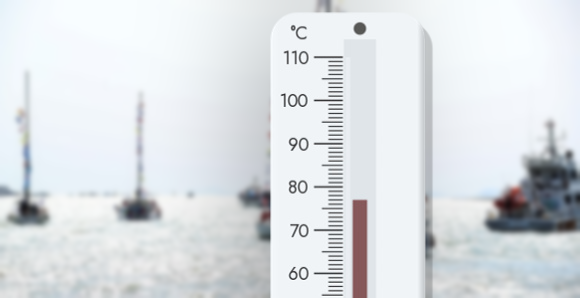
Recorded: 77,°C
